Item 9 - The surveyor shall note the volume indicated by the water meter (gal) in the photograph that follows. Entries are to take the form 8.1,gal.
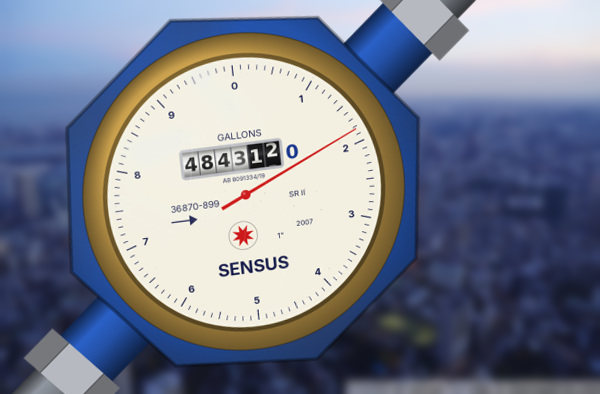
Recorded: 4843121.8,gal
